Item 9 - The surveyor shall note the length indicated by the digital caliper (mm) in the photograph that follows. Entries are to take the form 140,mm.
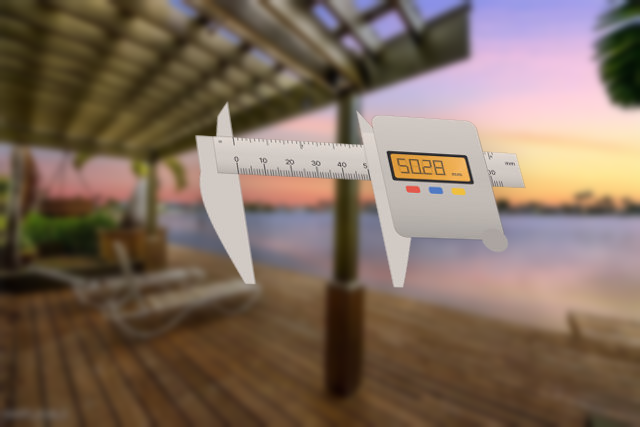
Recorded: 50.28,mm
